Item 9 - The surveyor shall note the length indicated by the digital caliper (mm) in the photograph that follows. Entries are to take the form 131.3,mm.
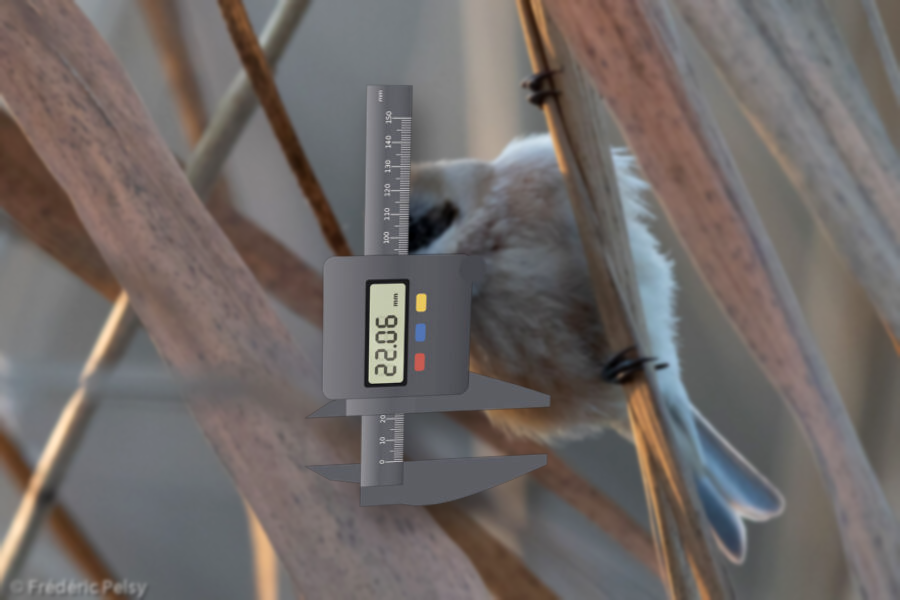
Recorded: 22.06,mm
